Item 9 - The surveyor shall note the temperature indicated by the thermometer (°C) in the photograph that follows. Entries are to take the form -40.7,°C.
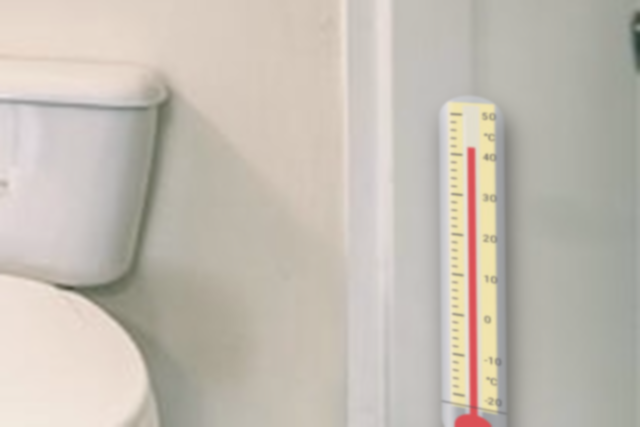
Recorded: 42,°C
